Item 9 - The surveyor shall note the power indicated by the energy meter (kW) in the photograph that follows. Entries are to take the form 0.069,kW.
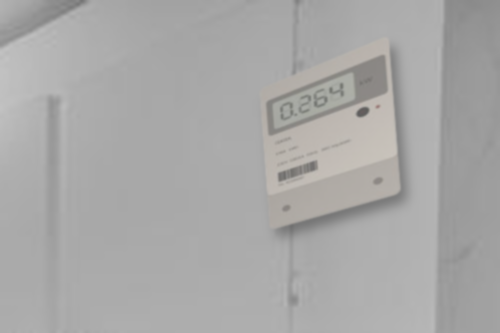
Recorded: 0.264,kW
